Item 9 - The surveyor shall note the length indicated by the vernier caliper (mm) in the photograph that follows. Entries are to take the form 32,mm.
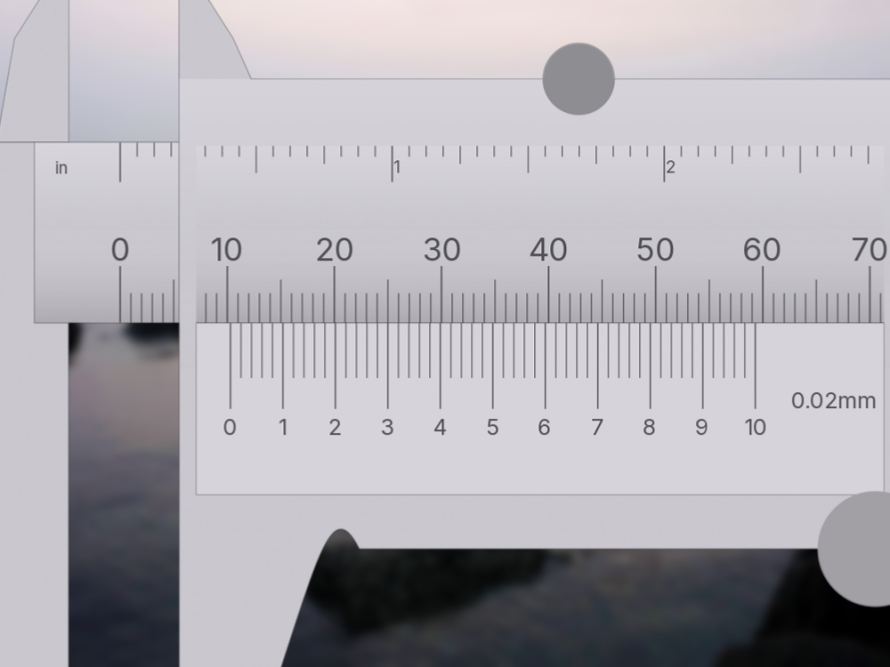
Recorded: 10.3,mm
